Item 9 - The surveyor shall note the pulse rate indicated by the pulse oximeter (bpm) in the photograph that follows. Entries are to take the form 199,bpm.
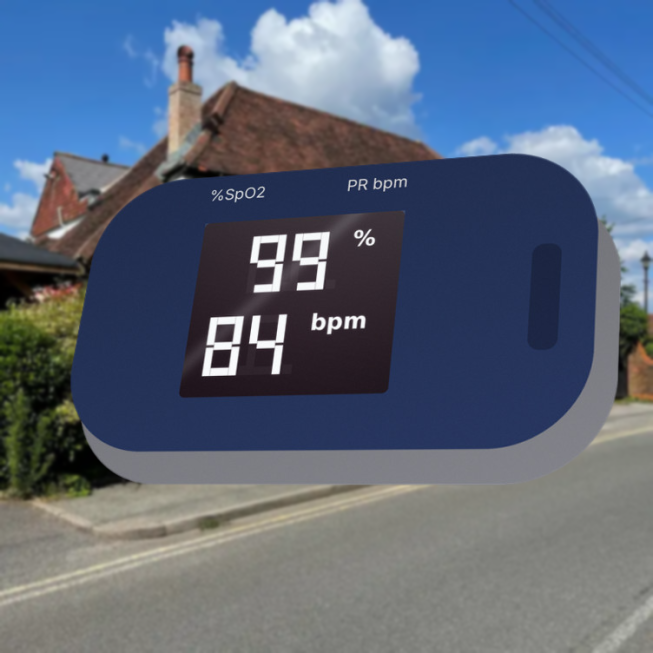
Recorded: 84,bpm
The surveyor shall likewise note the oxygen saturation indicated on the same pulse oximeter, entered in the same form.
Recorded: 99,%
